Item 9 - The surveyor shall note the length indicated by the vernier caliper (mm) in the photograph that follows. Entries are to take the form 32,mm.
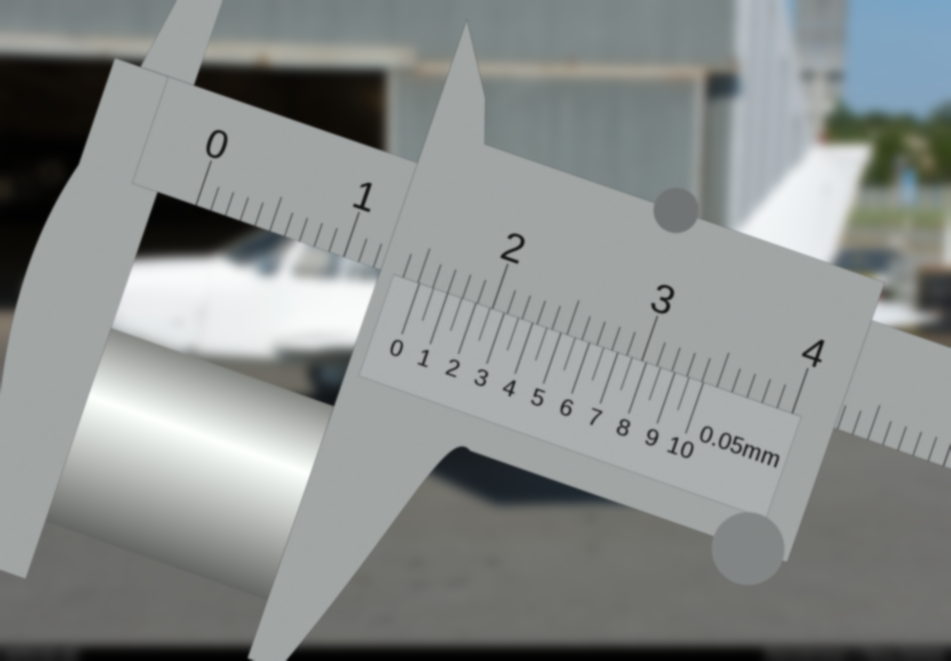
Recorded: 15.1,mm
